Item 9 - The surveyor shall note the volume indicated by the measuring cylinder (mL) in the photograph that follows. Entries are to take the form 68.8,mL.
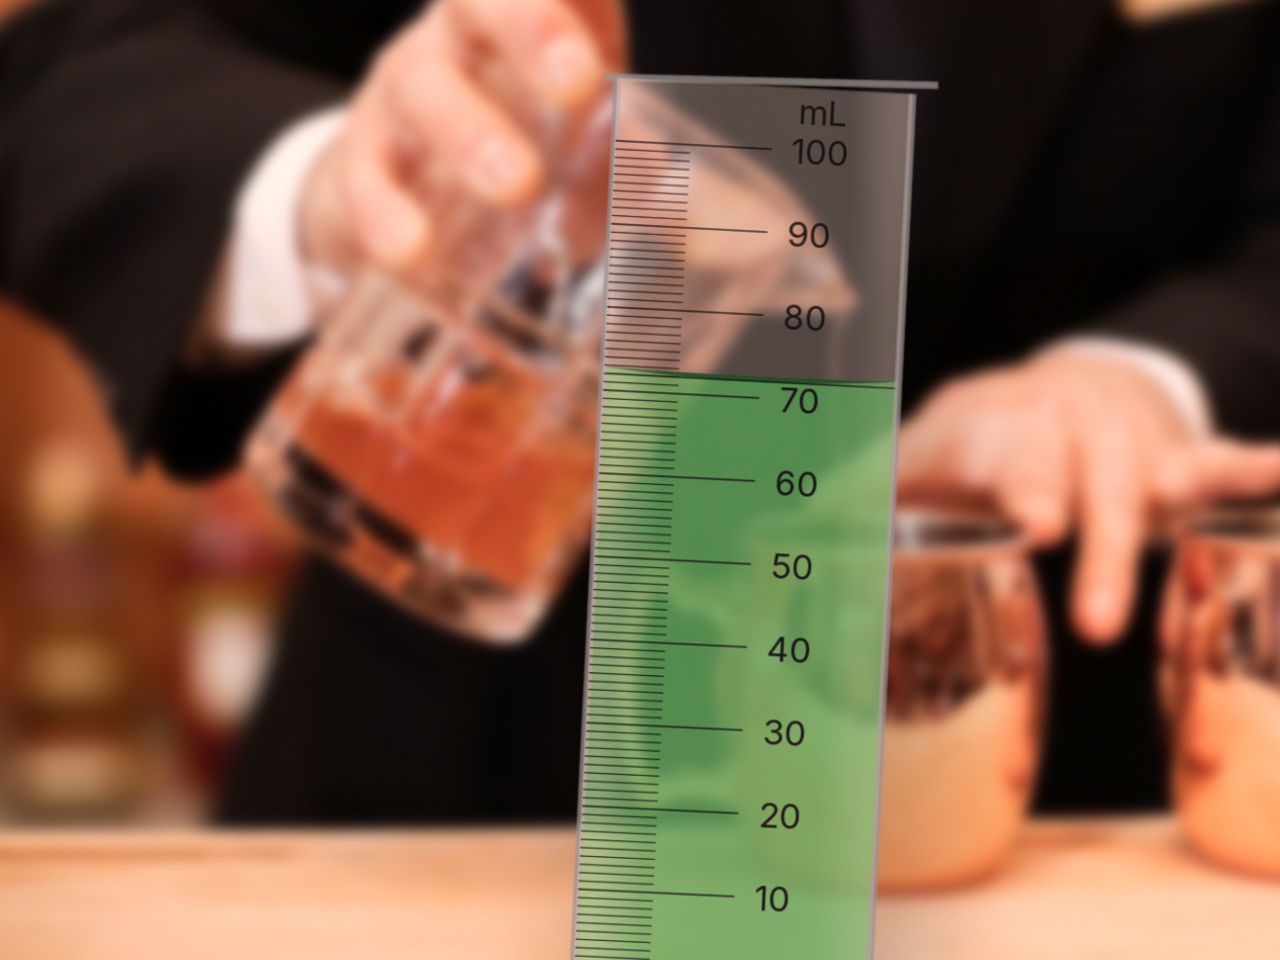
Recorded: 72,mL
